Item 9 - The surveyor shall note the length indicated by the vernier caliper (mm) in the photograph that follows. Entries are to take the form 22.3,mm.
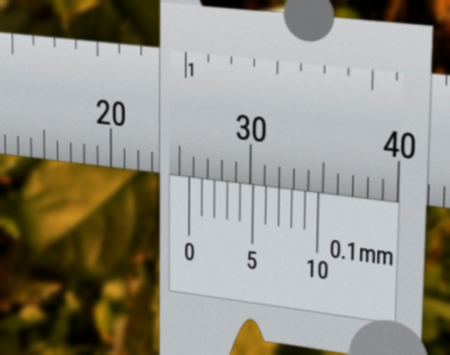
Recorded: 25.7,mm
